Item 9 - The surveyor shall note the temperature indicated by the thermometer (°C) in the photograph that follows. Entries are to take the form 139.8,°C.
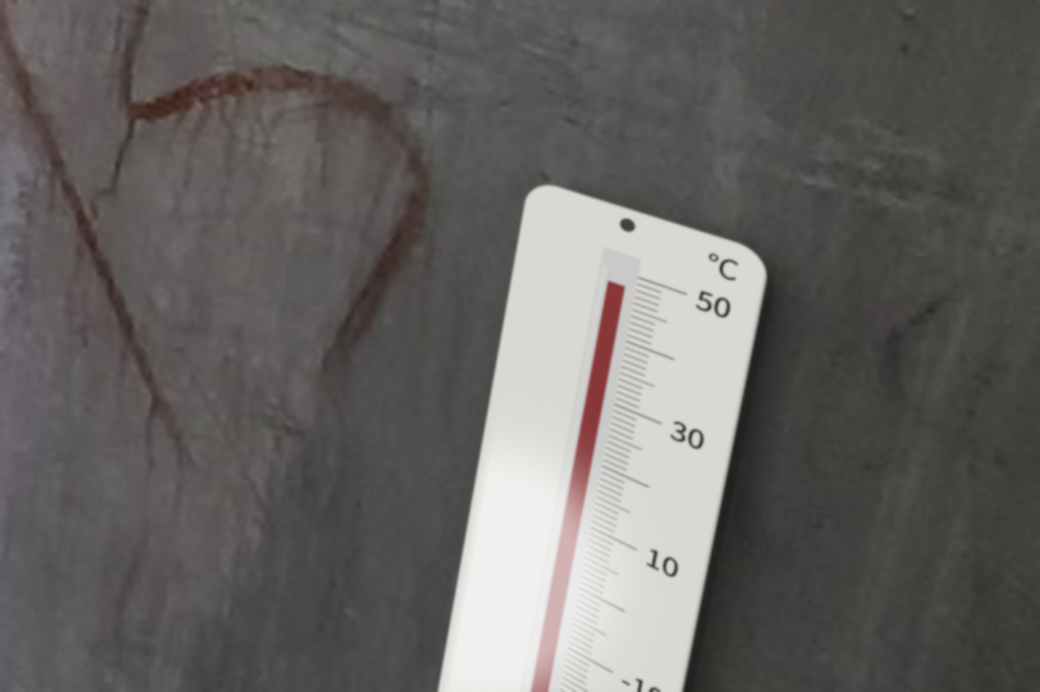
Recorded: 48,°C
